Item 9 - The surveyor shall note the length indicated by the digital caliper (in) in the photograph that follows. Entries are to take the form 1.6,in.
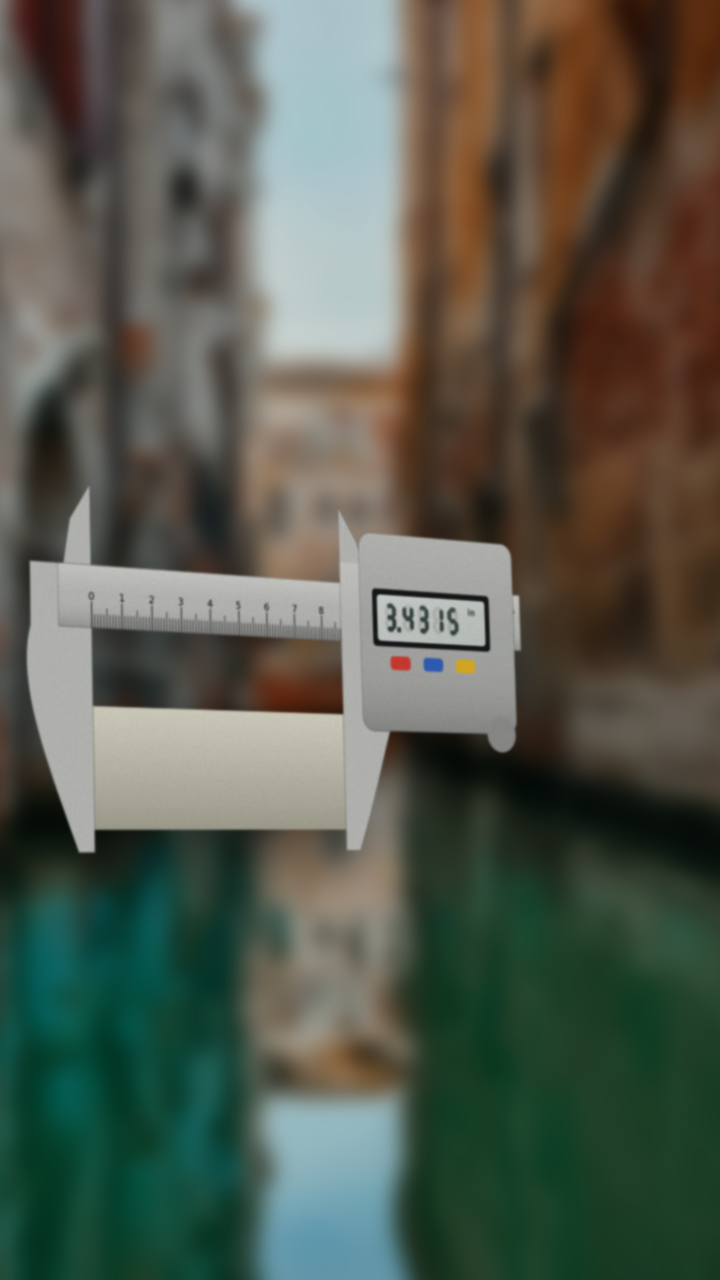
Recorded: 3.4315,in
